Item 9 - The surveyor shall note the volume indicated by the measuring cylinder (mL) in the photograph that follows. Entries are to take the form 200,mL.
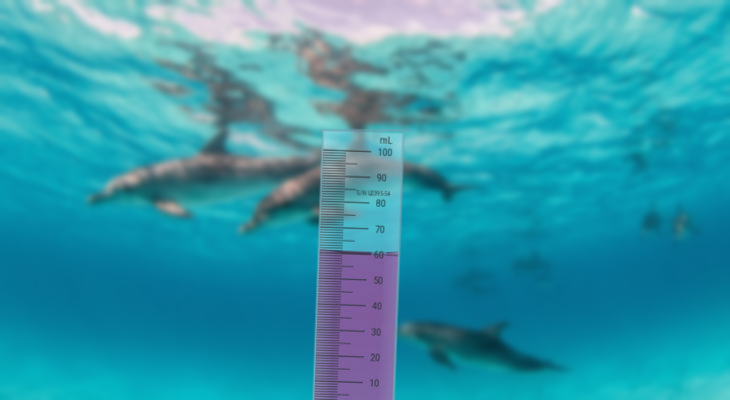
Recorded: 60,mL
